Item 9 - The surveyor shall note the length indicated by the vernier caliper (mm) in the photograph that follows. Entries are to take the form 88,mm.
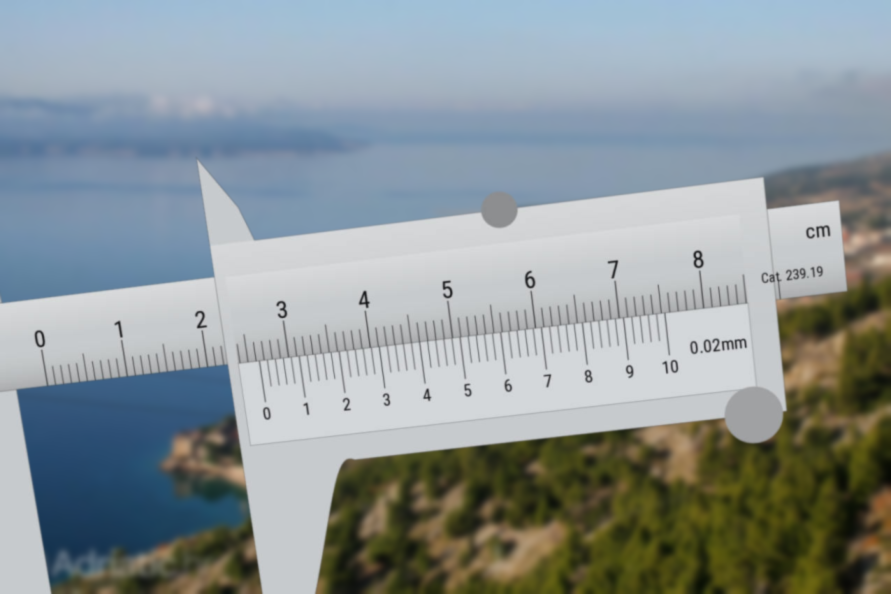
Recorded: 26.4,mm
